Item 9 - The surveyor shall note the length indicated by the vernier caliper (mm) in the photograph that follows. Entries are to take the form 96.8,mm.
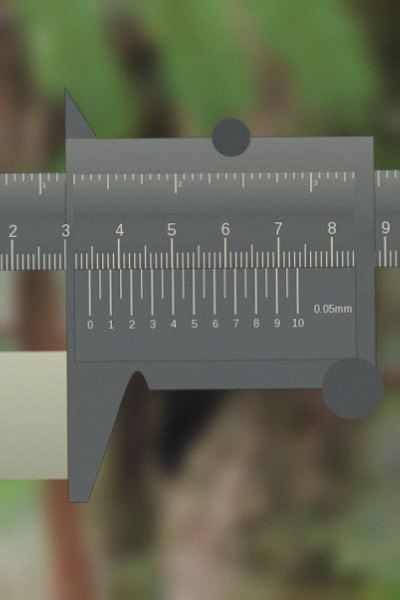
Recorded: 34.5,mm
